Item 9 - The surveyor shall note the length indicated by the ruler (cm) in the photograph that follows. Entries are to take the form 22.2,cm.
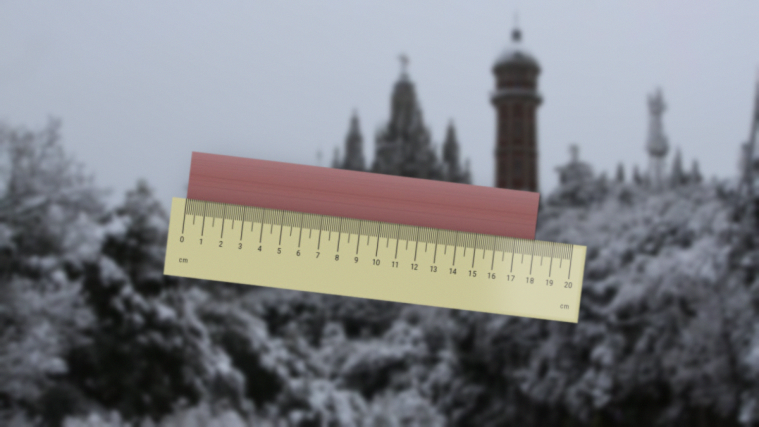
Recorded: 18,cm
